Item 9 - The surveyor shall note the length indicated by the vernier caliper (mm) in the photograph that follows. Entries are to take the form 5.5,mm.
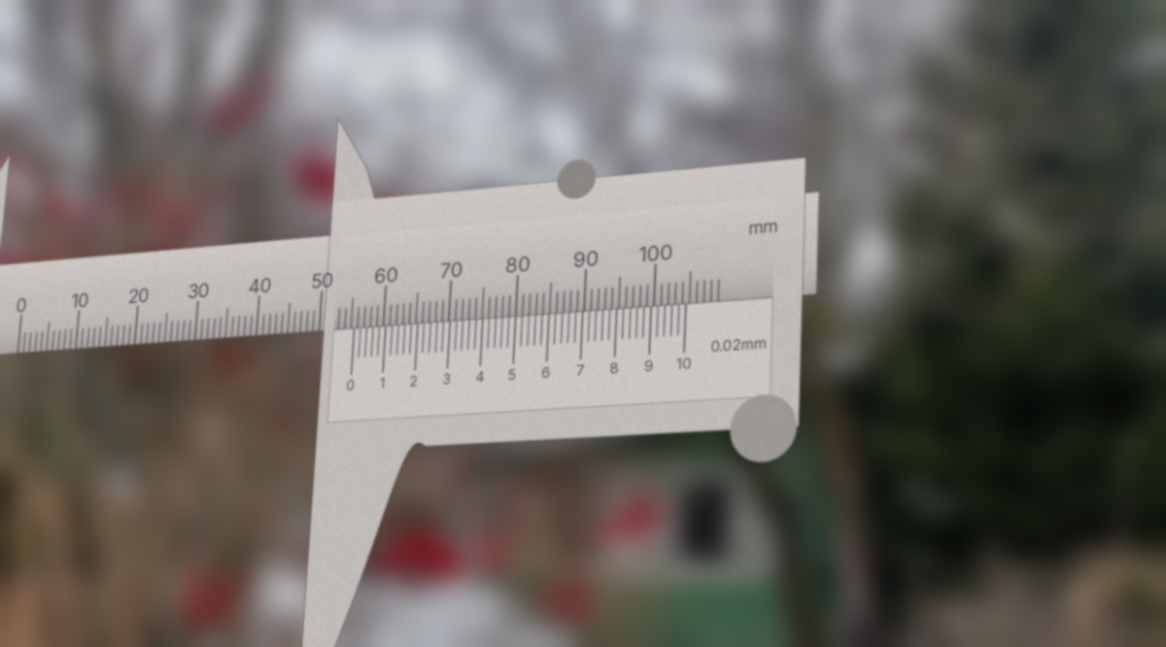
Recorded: 55.5,mm
